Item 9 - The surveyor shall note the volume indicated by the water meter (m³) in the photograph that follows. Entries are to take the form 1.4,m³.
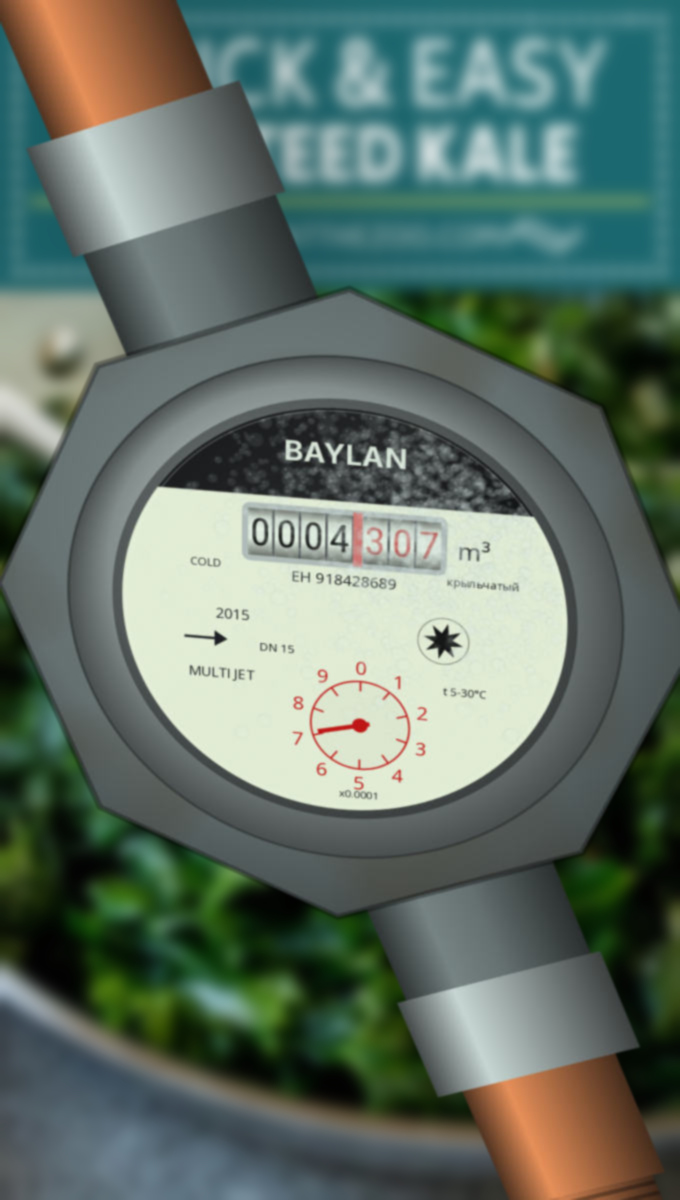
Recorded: 4.3077,m³
